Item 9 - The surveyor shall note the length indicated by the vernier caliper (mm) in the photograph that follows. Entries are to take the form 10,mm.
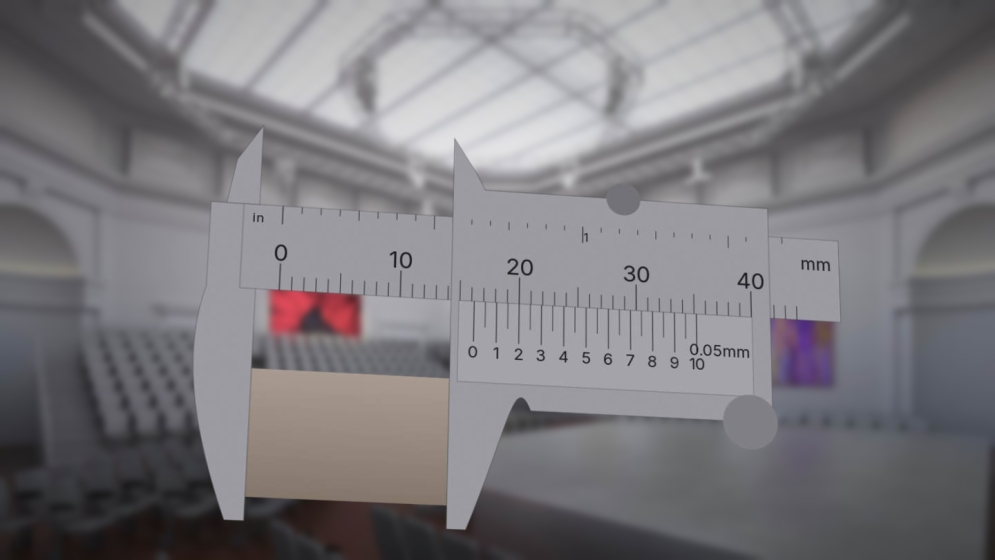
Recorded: 16.2,mm
